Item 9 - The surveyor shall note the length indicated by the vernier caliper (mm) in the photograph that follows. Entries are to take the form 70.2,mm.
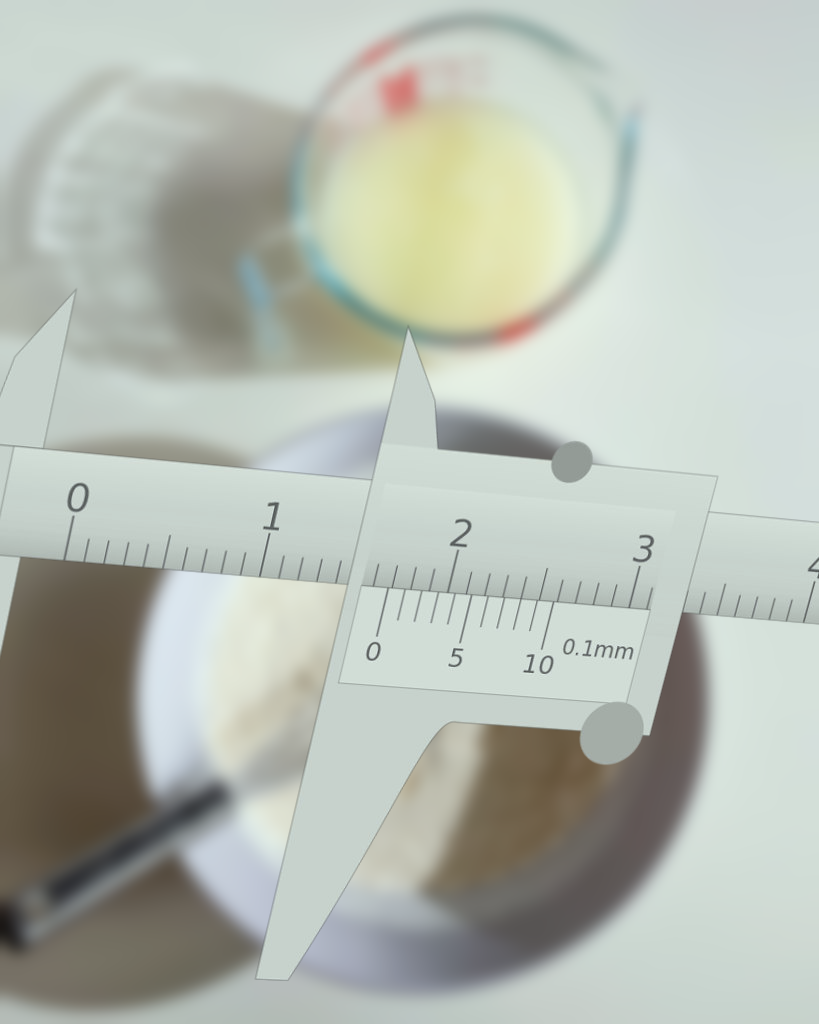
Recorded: 16.8,mm
